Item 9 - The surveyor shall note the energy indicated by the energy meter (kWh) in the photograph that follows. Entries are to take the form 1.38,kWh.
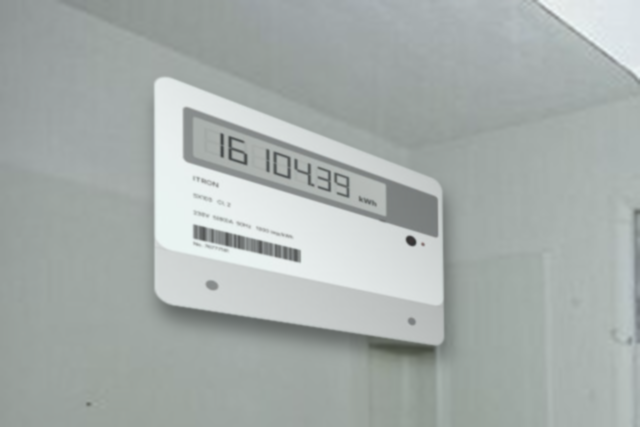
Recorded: 16104.39,kWh
